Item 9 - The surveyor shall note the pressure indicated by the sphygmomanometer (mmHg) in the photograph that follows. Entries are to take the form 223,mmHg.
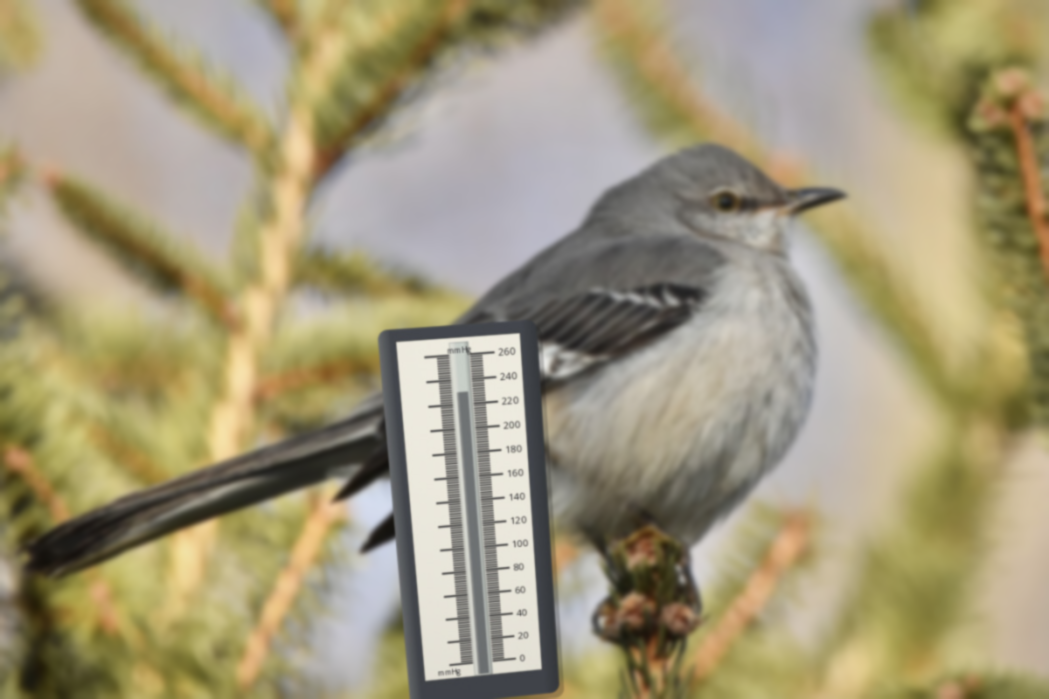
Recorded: 230,mmHg
